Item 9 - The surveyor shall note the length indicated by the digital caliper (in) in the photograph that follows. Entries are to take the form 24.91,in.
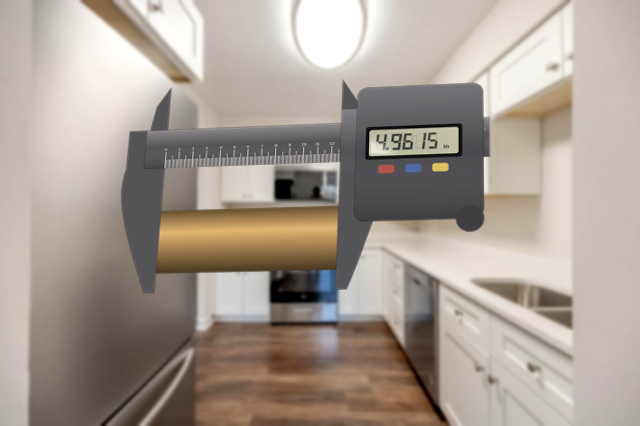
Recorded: 4.9615,in
